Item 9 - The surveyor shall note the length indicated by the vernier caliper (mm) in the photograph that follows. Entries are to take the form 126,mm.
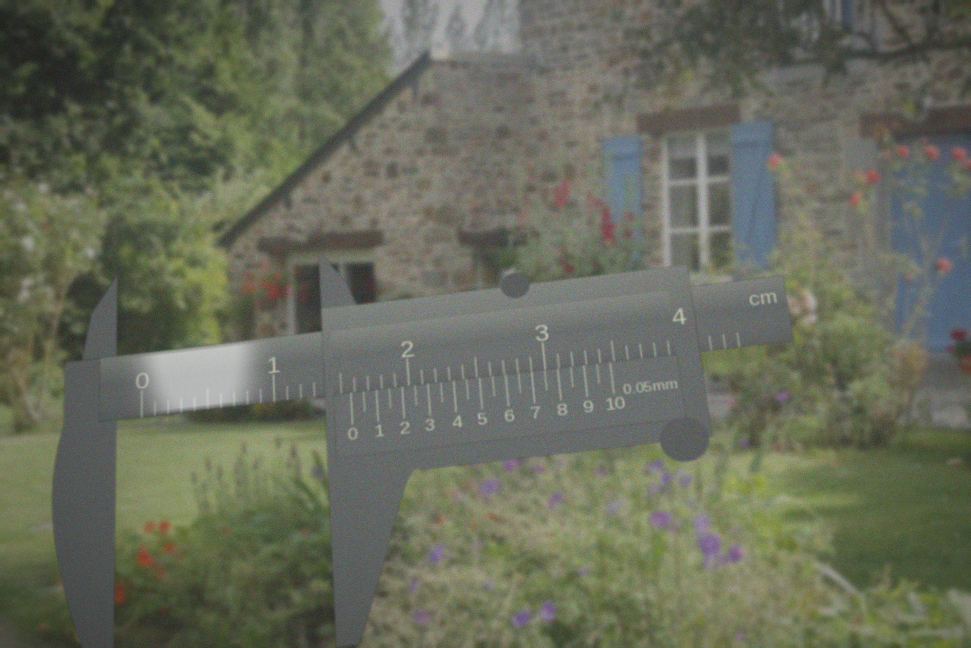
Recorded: 15.7,mm
